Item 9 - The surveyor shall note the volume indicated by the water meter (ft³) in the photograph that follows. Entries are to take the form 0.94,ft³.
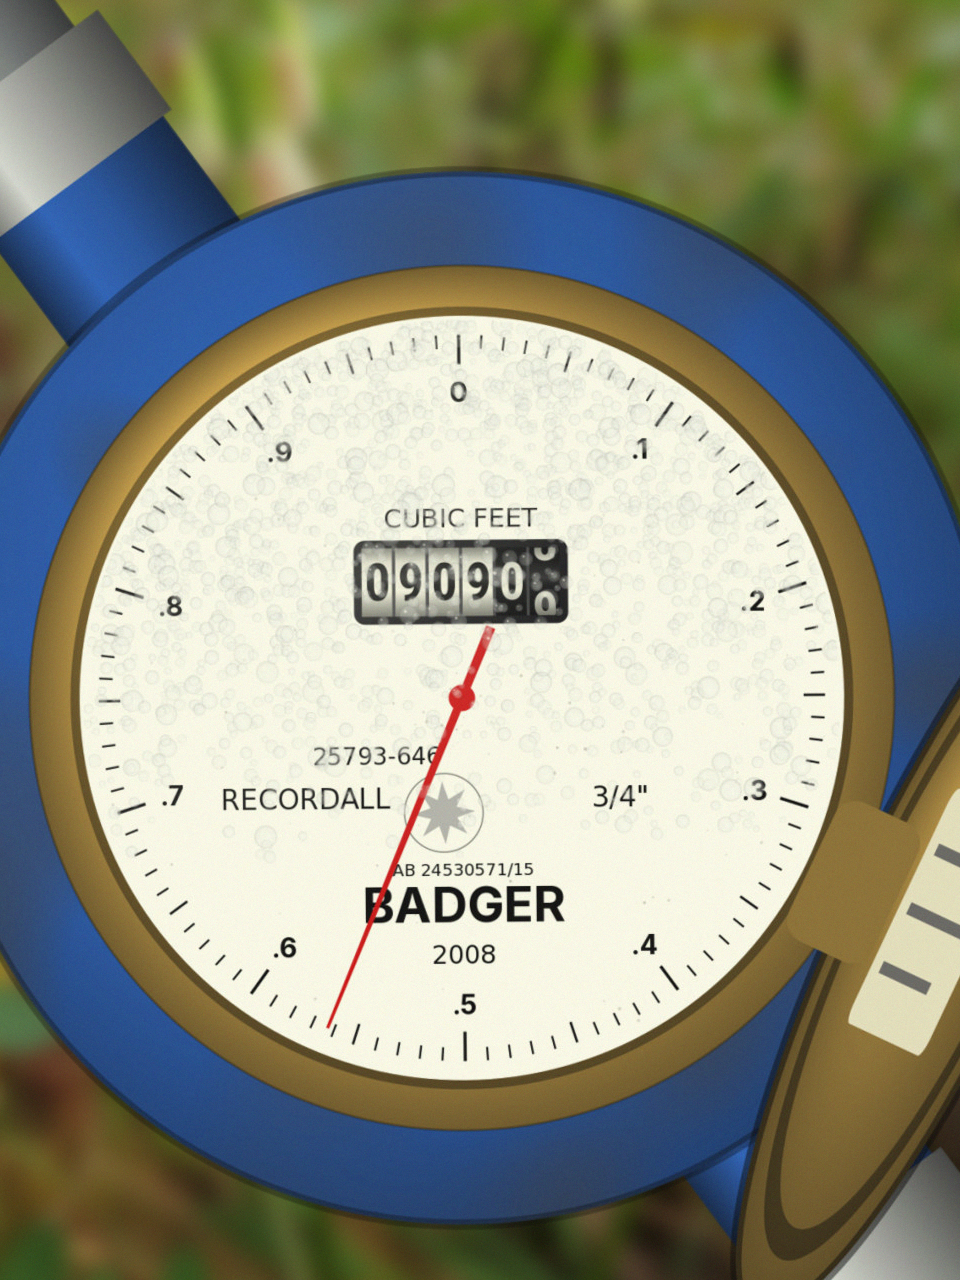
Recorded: 90908.56,ft³
